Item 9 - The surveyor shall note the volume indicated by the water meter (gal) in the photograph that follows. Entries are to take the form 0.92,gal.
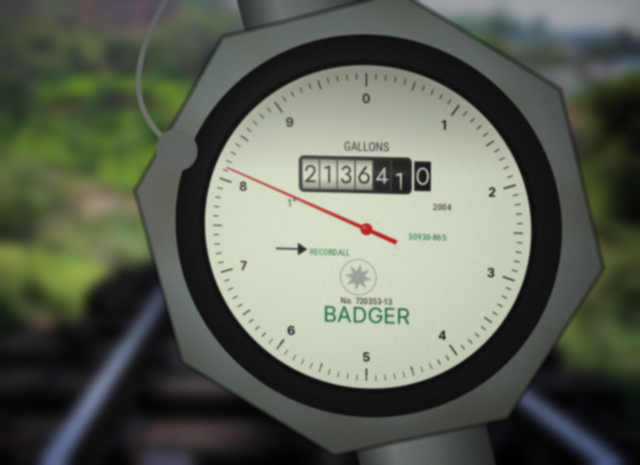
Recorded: 2136408.1,gal
